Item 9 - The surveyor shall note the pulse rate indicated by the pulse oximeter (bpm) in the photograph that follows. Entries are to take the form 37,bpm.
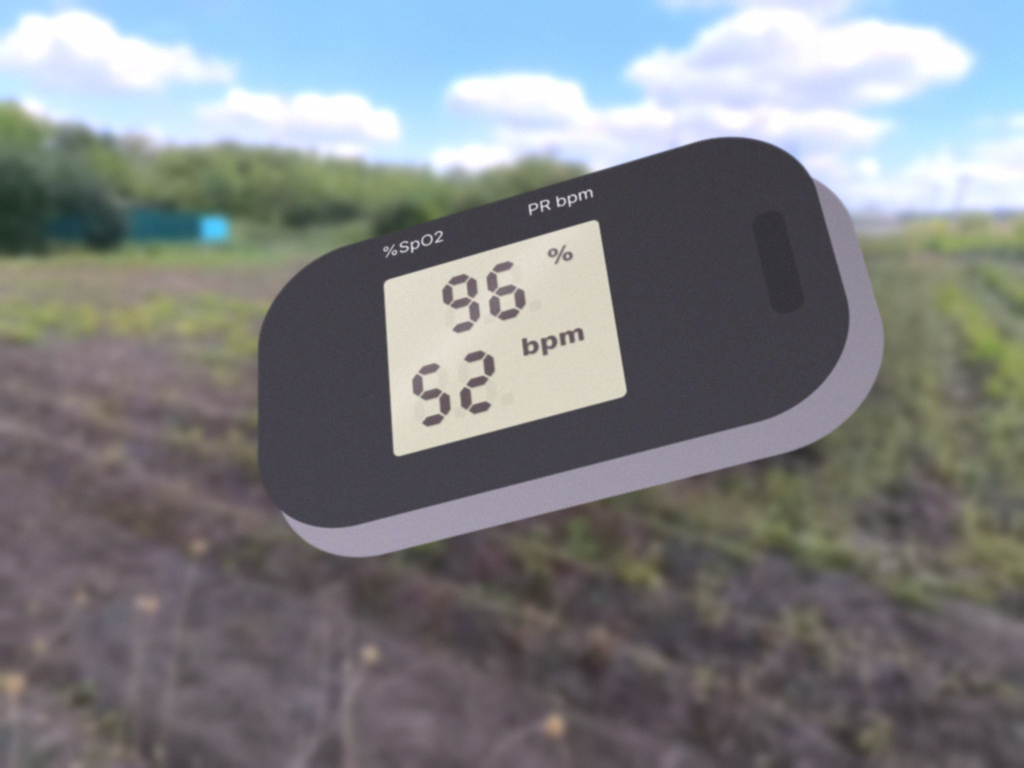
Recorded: 52,bpm
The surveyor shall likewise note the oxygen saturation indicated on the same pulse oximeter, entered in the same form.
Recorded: 96,%
